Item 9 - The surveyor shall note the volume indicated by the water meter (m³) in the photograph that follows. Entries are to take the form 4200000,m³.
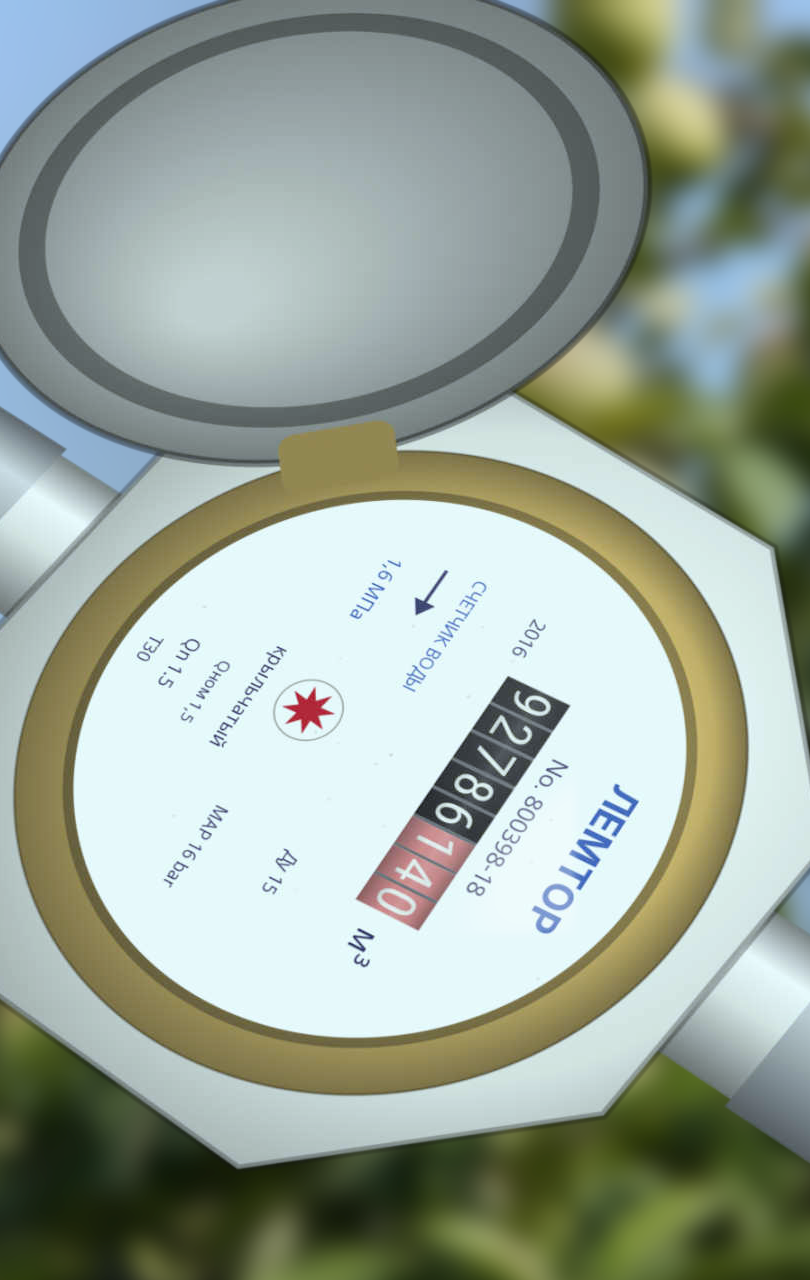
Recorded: 92786.140,m³
